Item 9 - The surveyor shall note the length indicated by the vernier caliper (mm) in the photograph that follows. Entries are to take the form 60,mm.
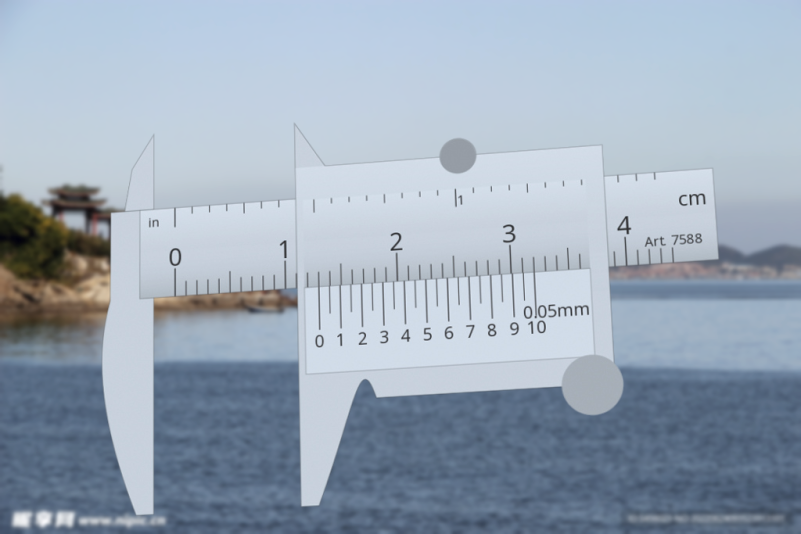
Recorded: 13.0,mm
